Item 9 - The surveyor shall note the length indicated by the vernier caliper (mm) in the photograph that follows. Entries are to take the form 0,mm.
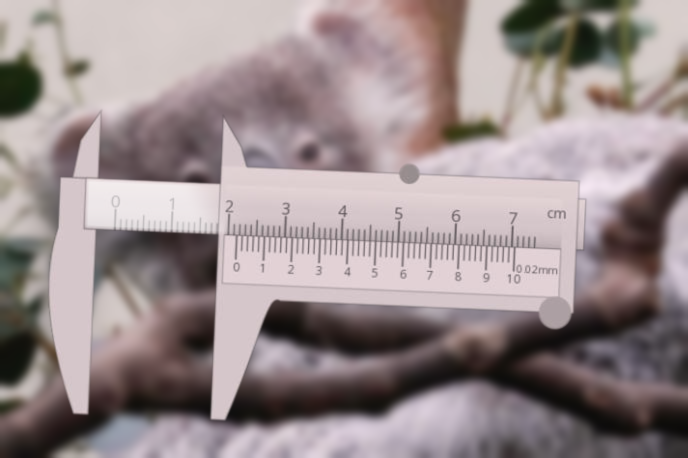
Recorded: 21.5,mm
